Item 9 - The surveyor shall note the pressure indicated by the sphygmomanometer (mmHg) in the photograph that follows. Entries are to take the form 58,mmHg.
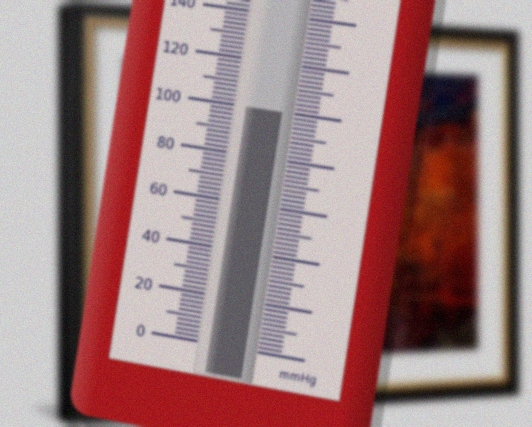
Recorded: 100,mmHg
